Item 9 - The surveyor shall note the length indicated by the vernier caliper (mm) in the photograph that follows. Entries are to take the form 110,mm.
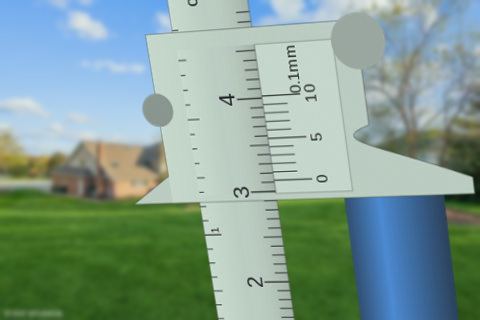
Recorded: 31.2,mm
